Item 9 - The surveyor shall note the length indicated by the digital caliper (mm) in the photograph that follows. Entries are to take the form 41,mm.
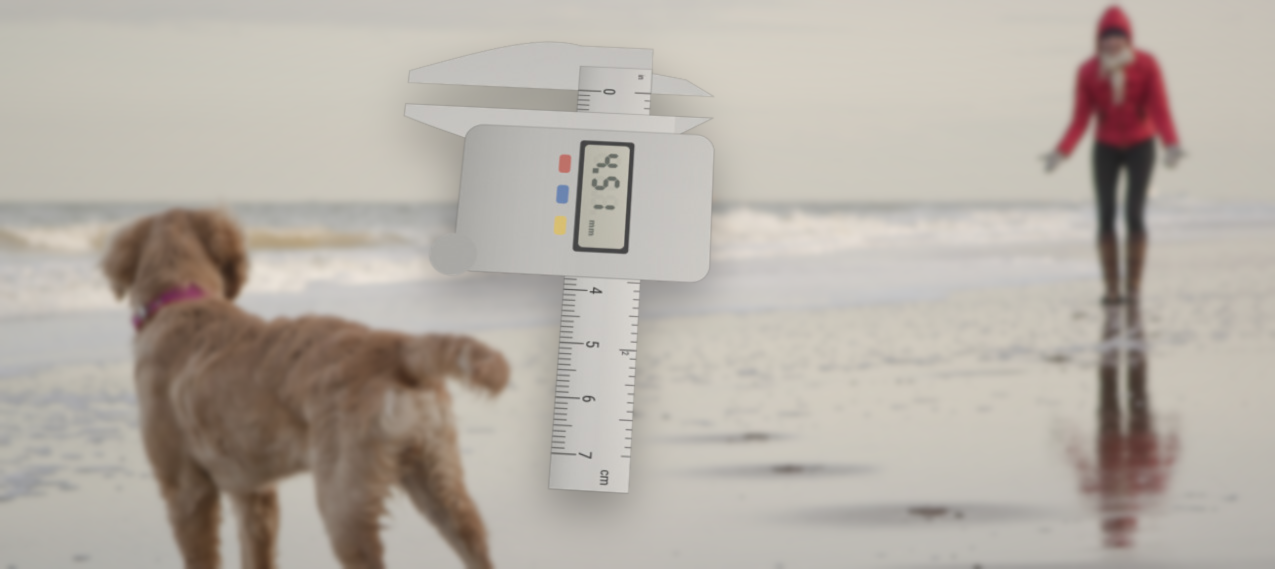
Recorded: 4.51,mm
